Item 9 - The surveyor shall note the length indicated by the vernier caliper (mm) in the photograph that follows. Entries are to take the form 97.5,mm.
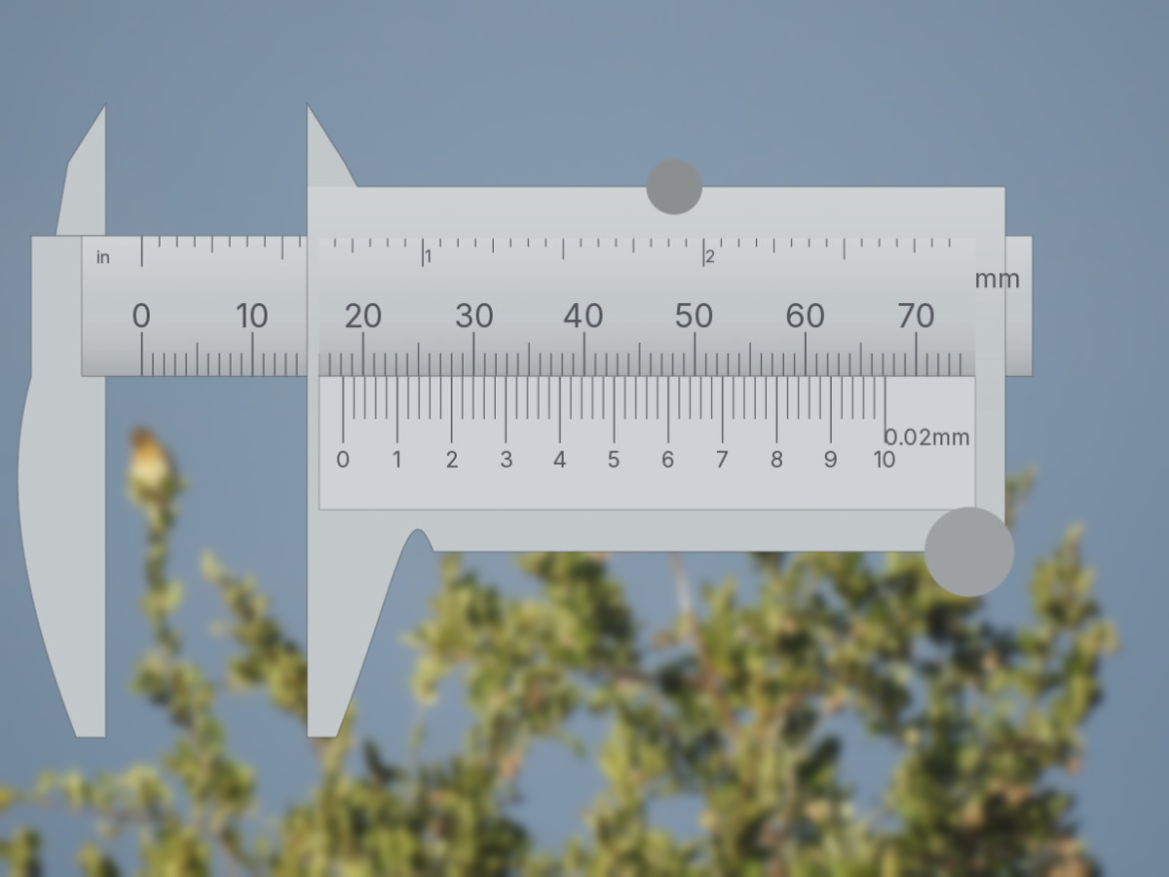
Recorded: 18.2,mm
